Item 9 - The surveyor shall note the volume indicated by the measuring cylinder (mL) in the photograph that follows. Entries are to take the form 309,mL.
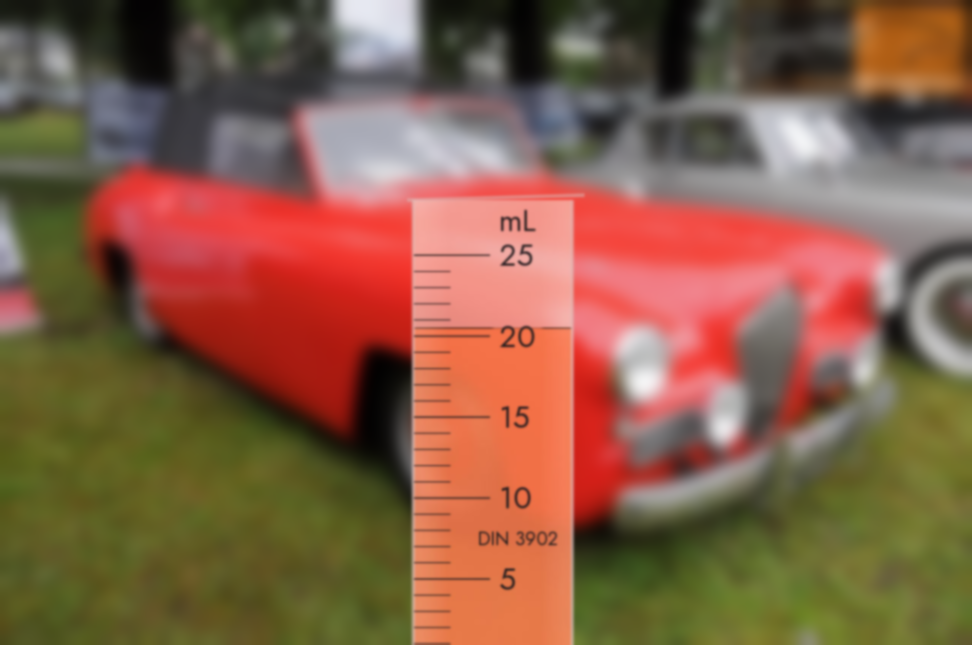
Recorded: 20.5,mL
